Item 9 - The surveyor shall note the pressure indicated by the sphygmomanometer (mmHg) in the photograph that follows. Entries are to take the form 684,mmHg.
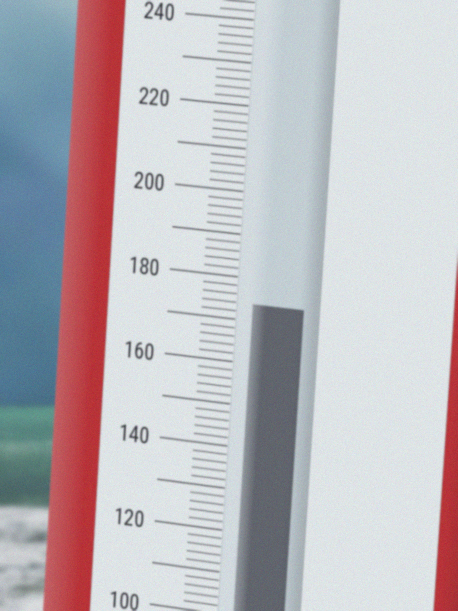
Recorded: 174,mmHg
